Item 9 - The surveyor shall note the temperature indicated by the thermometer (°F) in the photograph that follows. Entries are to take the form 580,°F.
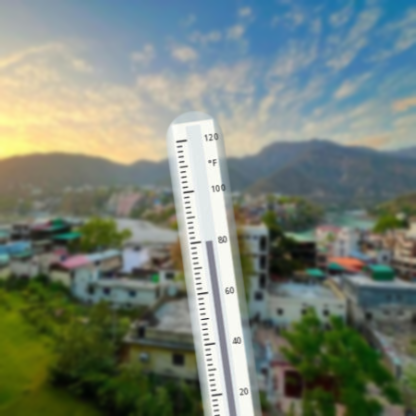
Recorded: 80,°F
